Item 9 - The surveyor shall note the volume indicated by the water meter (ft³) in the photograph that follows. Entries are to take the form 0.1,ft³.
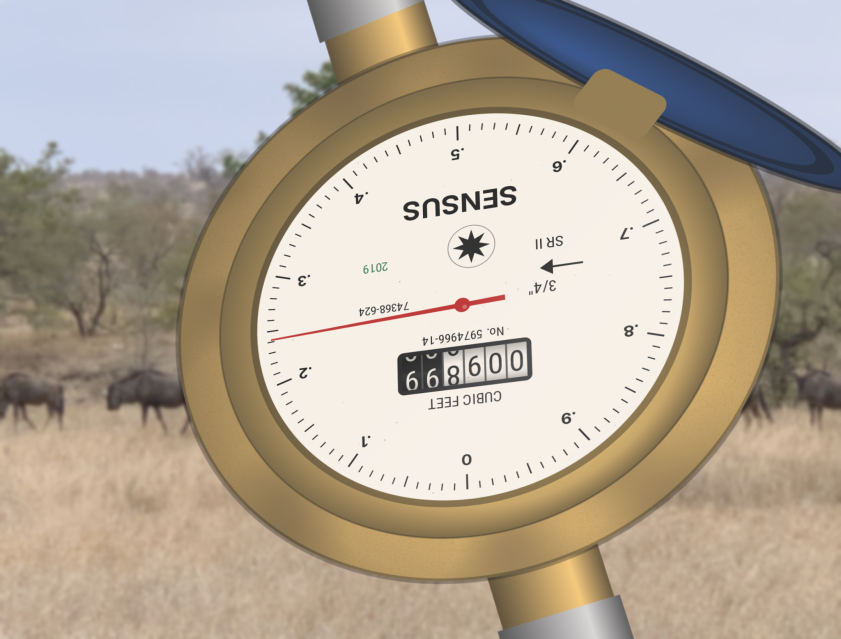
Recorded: 9899.24,ft³
